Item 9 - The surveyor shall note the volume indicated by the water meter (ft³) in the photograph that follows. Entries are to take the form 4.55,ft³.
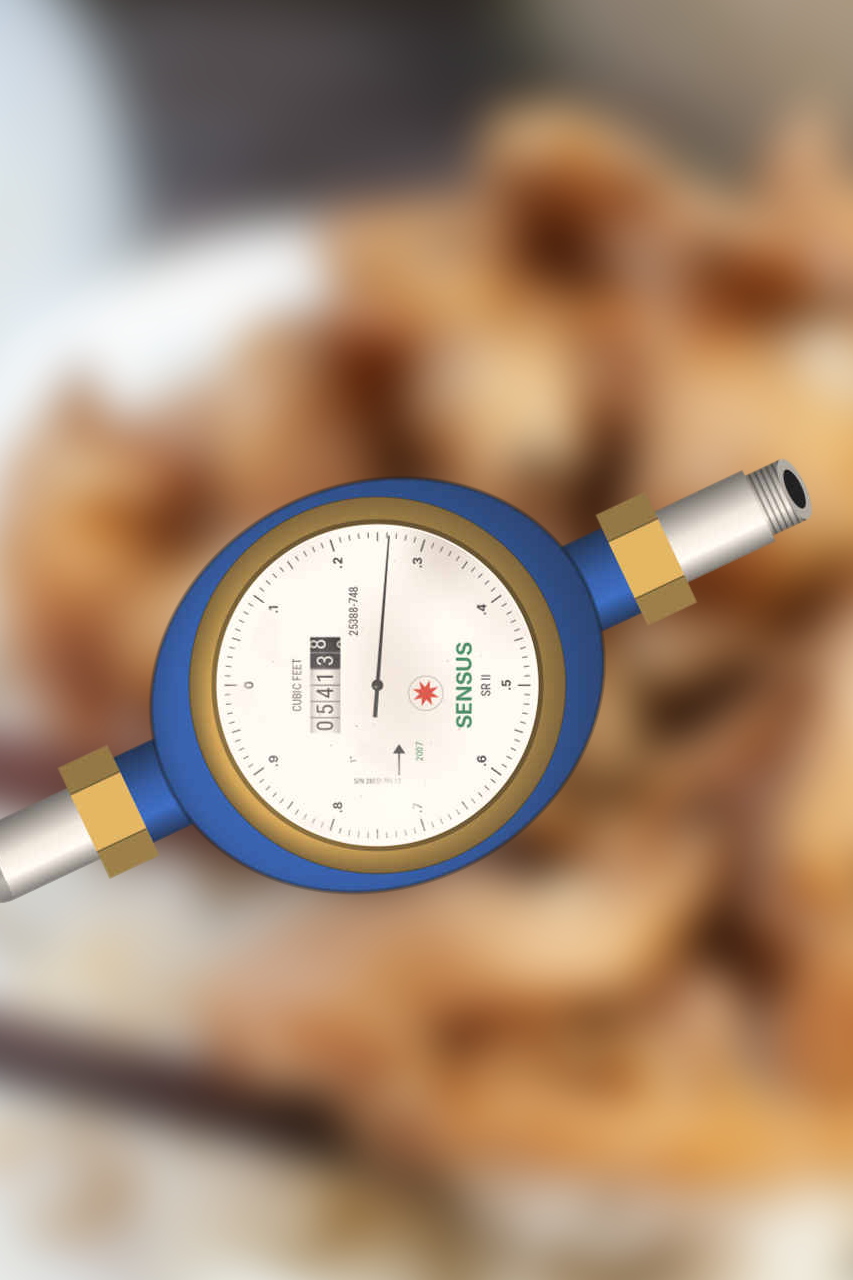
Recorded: 54138.26,ft³
